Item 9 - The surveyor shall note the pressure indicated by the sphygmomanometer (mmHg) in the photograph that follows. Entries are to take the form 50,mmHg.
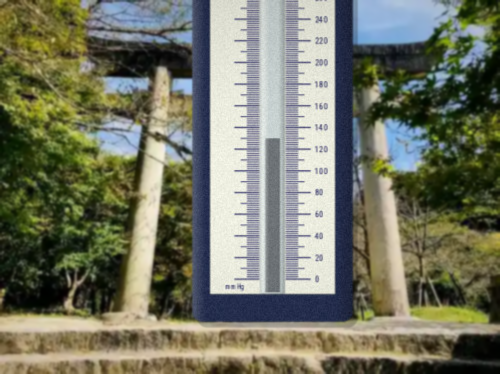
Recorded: 130,mmHg
